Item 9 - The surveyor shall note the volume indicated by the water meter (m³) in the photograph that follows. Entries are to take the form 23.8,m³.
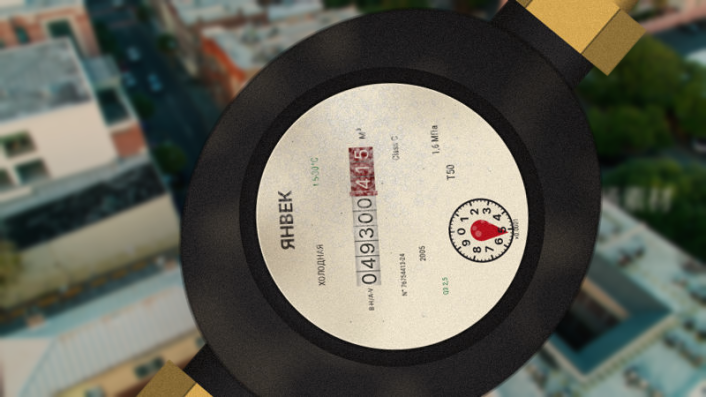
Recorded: 49300.4155,m³
